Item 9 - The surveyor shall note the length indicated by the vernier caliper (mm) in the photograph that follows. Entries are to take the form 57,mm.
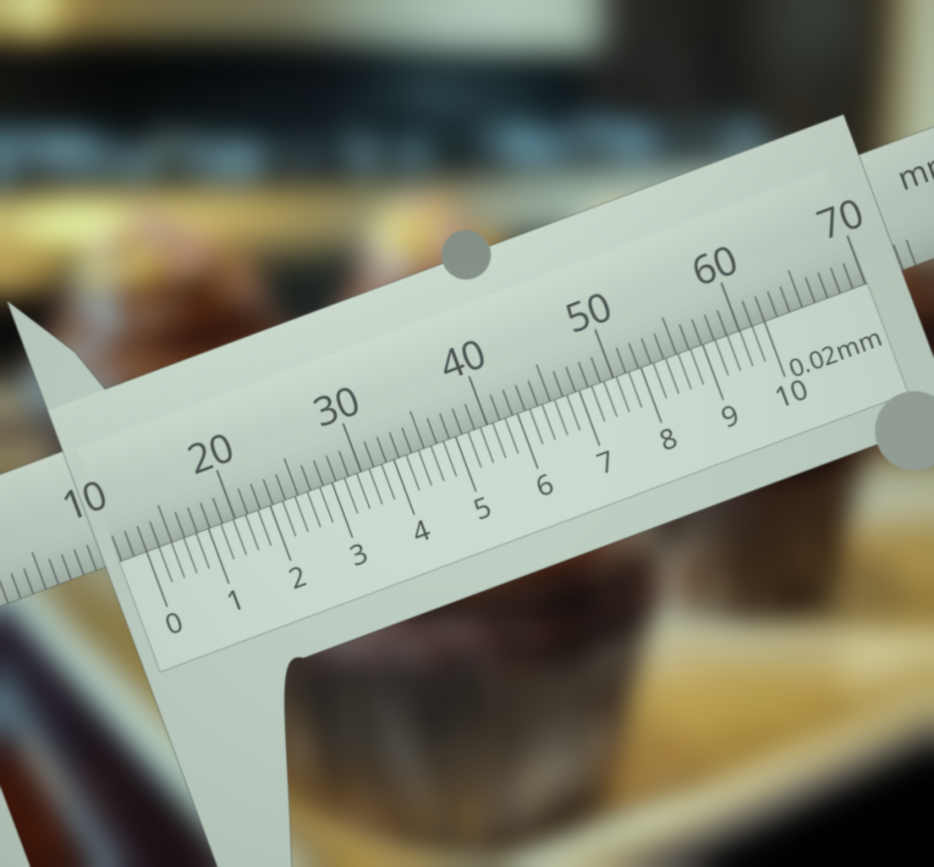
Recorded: 13.0,mm
